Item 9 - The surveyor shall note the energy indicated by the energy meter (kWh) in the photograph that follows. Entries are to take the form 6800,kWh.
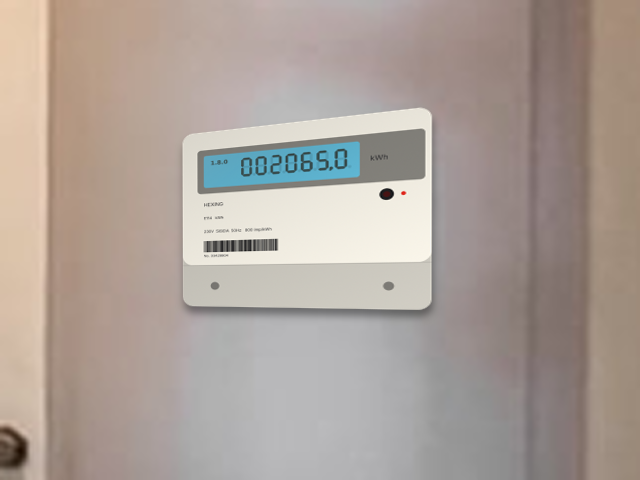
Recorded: 2065.0,kWh
